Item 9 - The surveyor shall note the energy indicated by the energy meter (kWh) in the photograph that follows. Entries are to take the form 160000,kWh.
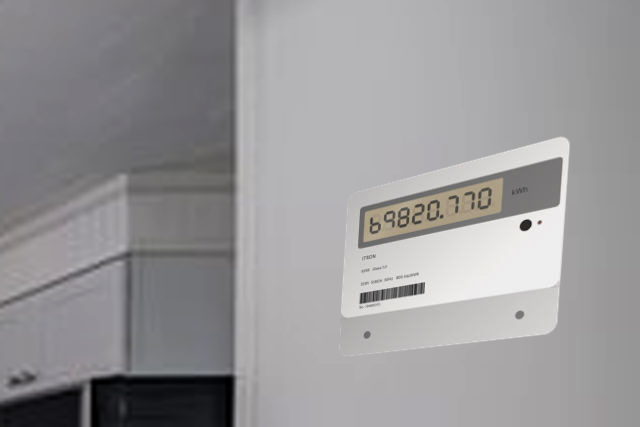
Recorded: 69820.770,kWh
